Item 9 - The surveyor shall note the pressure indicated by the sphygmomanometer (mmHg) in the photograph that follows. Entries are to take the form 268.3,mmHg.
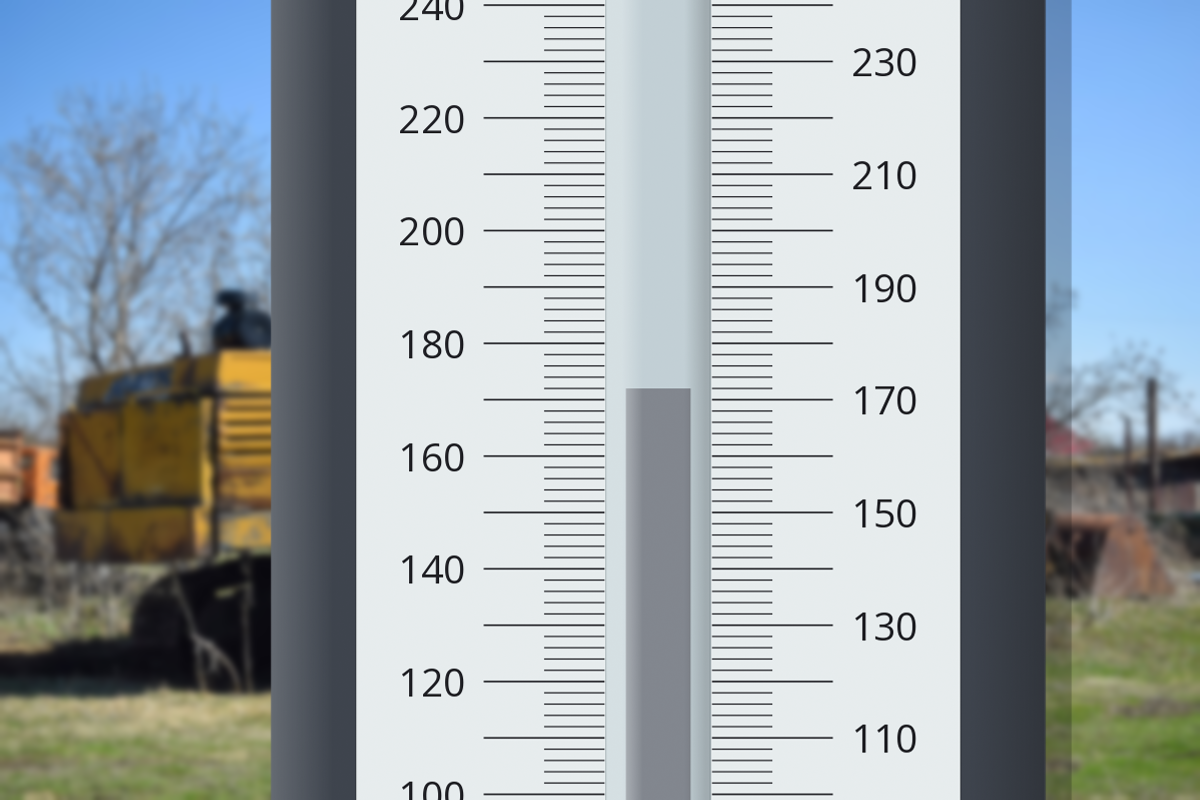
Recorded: 172,mmHg
